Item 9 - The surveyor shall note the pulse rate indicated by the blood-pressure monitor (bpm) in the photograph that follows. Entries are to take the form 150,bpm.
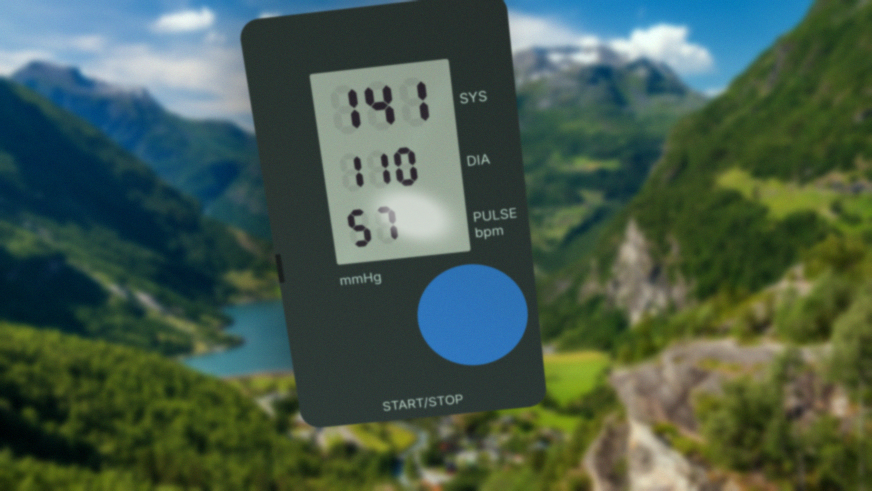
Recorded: 57,bpm
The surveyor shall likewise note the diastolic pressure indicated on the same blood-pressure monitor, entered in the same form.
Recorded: 110,mmHg
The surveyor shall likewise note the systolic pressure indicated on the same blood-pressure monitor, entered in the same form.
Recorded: 141,mmHg
